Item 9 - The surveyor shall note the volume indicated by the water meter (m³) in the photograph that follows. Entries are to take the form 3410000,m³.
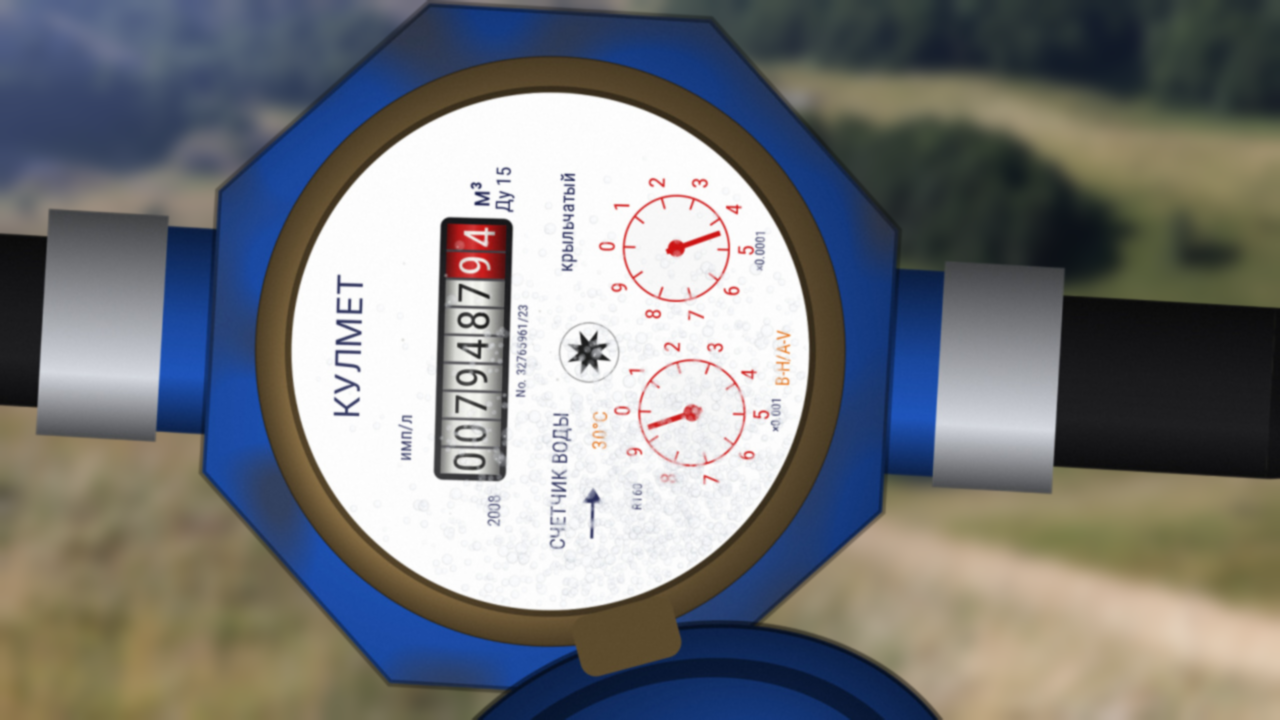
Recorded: 79487.9394,m³
